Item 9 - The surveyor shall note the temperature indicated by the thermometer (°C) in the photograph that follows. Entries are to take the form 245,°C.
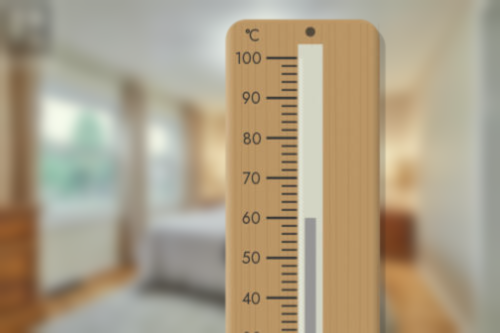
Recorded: 60,°C
